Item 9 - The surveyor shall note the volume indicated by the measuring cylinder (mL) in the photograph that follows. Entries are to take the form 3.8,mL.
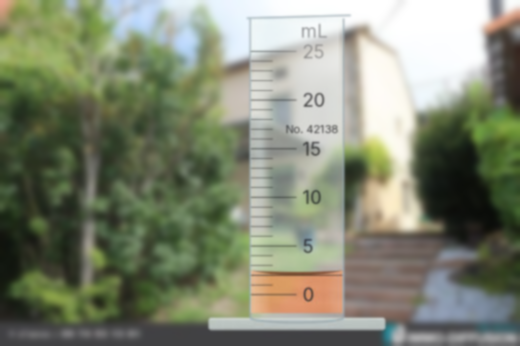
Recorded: 2,mL
